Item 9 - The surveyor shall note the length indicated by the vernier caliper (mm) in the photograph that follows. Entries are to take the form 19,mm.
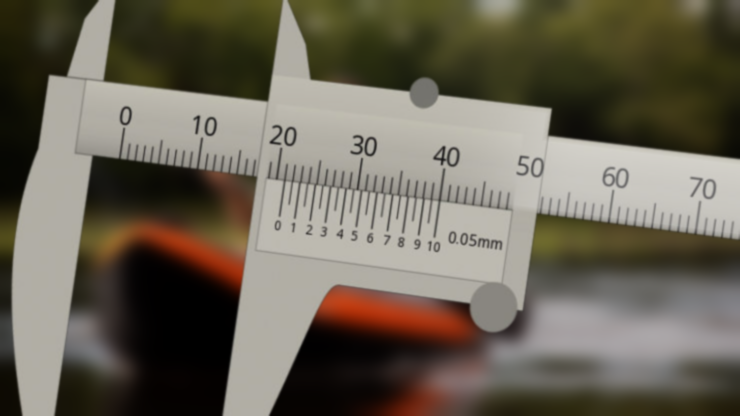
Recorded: 21.0,mm
